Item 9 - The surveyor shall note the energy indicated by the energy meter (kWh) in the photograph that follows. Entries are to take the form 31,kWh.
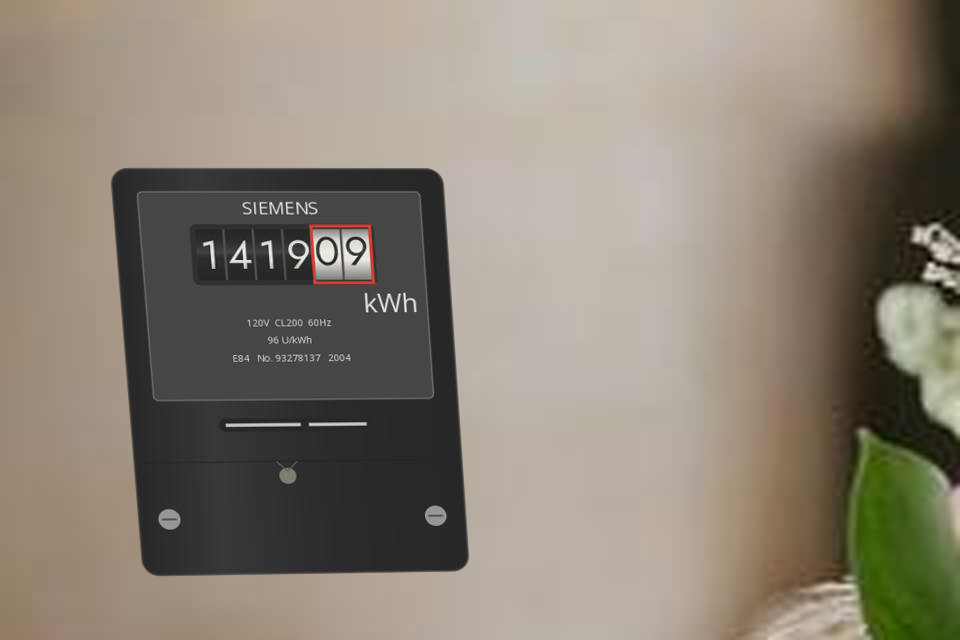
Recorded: 1419.09,kWh
